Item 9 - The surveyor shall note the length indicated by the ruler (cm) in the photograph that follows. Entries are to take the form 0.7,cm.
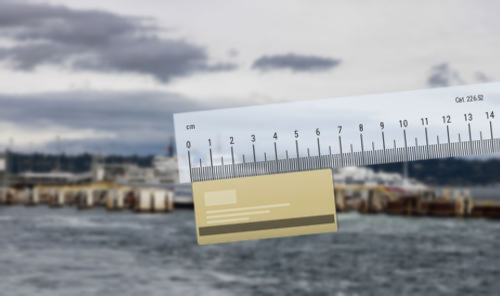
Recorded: 6.5,cm
